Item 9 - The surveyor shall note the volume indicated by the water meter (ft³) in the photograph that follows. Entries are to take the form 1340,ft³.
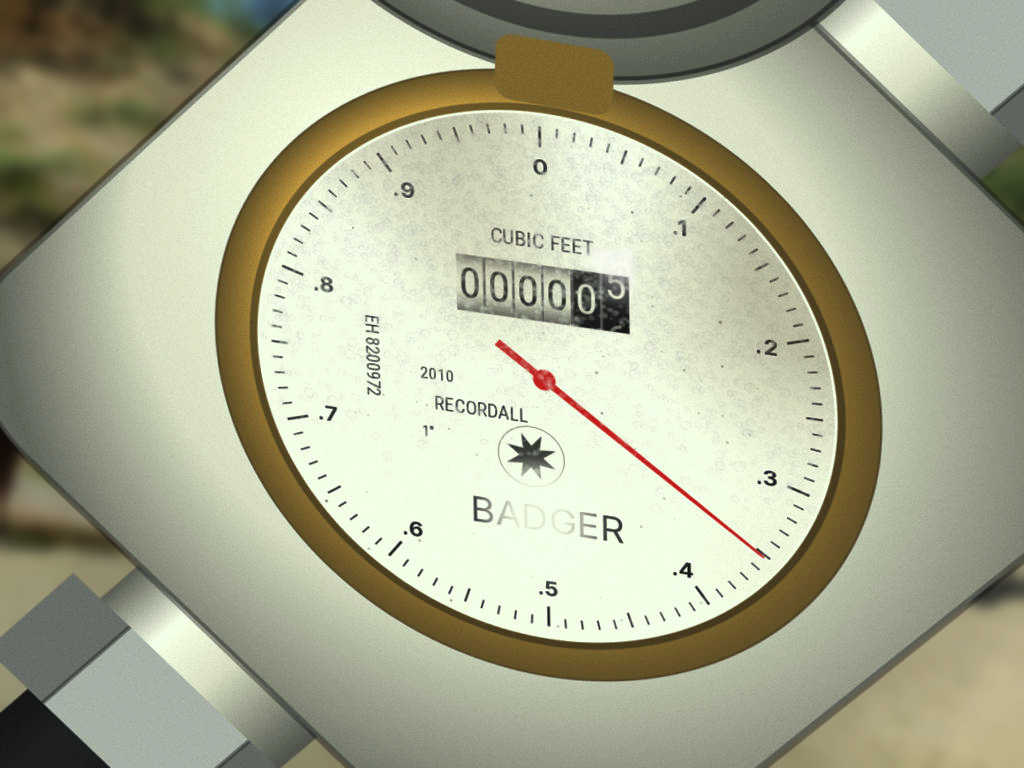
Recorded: 5.35,ft³
